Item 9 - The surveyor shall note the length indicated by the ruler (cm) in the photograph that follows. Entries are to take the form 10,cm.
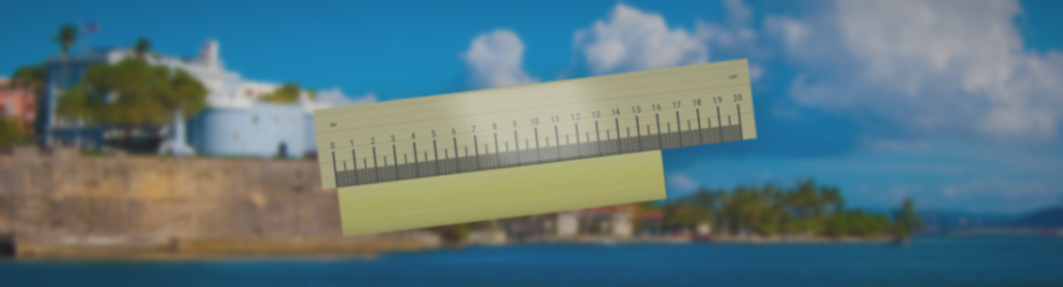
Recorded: 16,cm
